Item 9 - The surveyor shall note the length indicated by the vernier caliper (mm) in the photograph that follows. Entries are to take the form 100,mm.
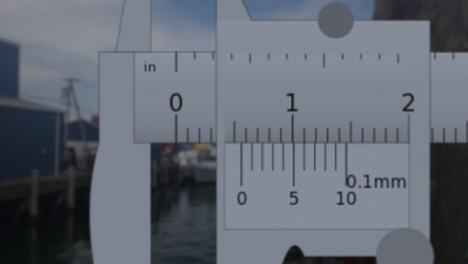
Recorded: 5.6,mm
